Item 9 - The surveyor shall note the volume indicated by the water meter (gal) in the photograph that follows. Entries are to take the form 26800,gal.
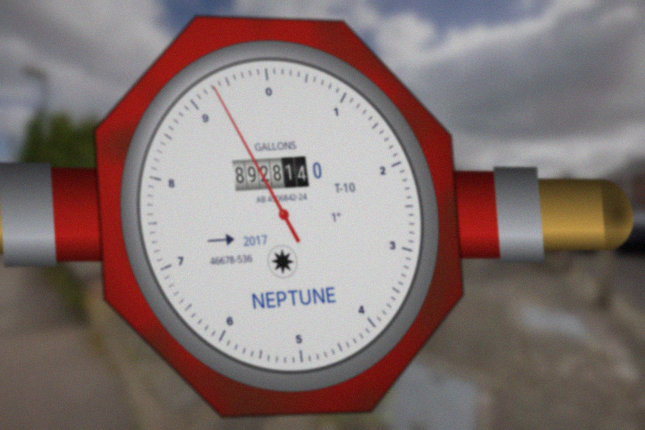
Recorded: 8928139.3,gal
